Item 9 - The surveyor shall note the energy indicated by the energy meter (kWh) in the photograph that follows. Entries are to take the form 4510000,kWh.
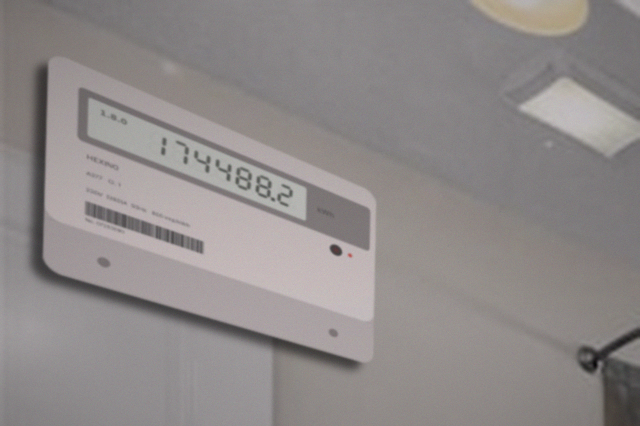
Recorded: 174488.2,kWh
